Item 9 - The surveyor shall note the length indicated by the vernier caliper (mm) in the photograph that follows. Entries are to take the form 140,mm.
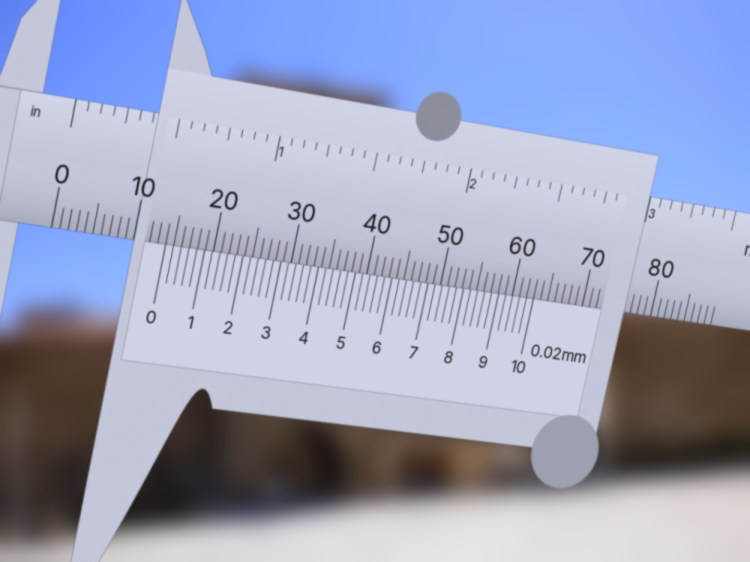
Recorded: 14.0,mm
